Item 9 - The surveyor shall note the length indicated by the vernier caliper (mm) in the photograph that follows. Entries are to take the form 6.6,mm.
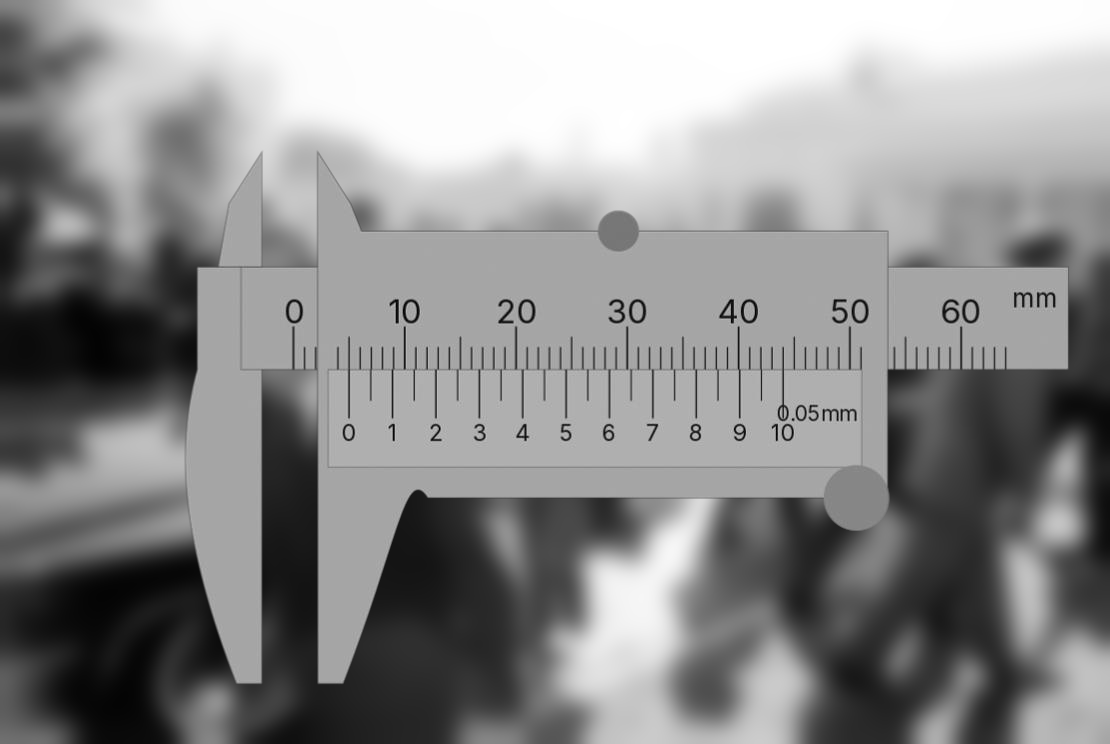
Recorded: 5.0,mm
